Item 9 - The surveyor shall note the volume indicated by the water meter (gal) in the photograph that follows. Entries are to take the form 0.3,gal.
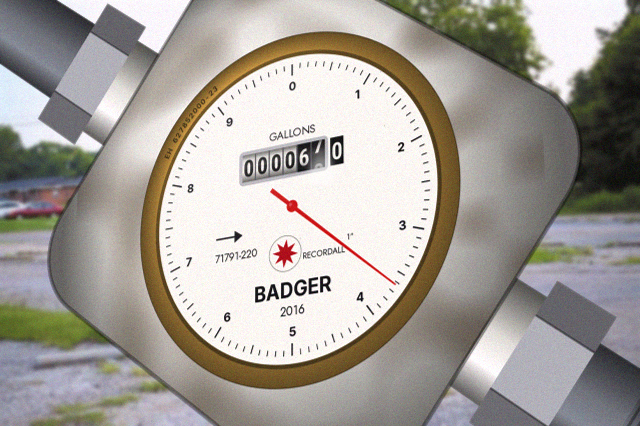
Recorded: 673.6,gal
